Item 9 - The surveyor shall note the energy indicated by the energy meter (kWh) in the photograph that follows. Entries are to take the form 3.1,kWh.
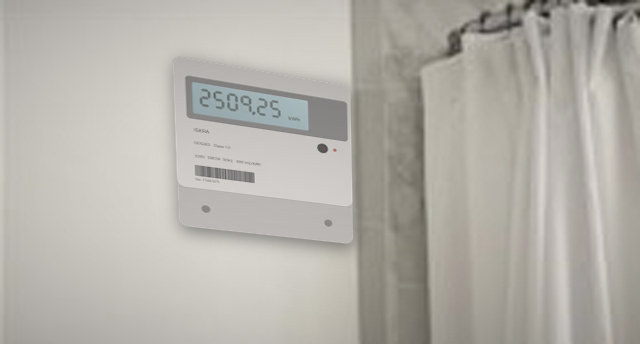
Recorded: 2509.25,kWh
